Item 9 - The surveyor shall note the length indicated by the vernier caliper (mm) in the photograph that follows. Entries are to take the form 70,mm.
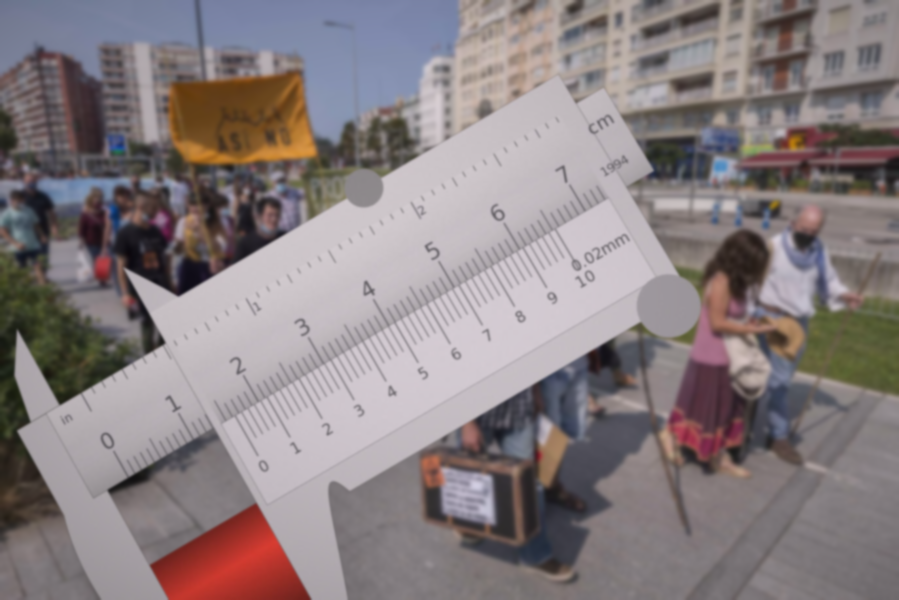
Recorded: 16.4,mm
